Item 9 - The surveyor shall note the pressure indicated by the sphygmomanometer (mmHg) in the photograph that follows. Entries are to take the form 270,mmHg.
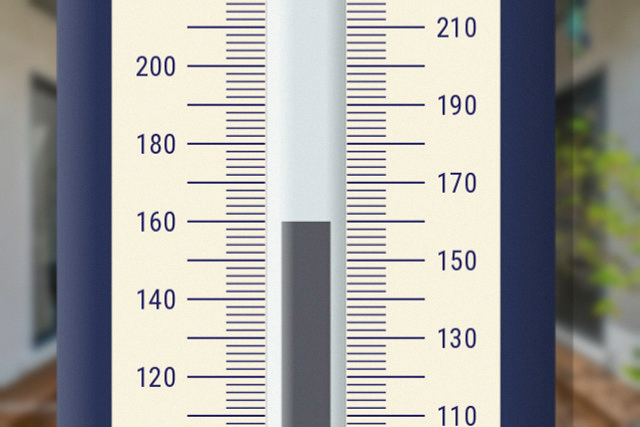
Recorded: 160,mmHg
